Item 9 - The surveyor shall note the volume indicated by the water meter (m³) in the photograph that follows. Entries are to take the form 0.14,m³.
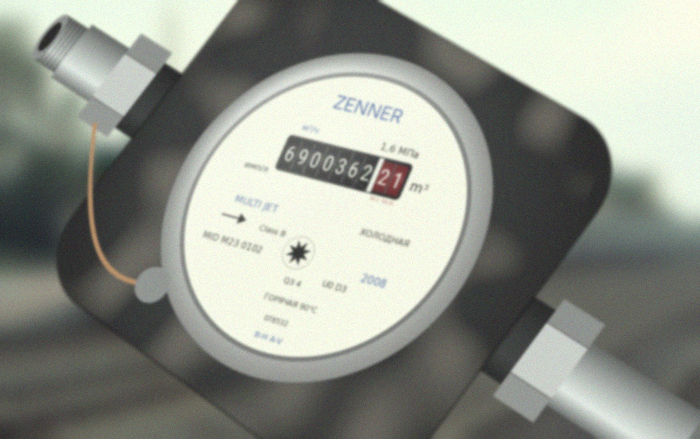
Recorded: 6900362.21,m³
